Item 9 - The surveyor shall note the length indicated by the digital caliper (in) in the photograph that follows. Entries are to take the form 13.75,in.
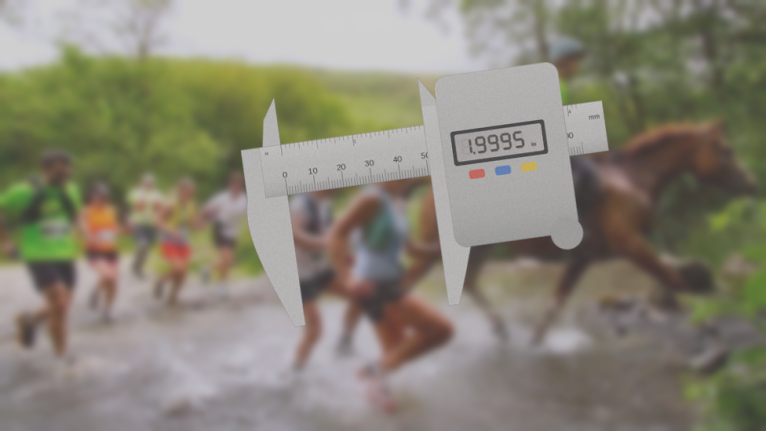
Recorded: 1.9995,in
